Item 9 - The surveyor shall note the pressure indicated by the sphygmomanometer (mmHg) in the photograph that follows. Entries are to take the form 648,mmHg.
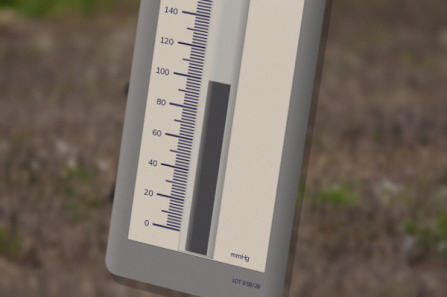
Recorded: 100,mmHg
